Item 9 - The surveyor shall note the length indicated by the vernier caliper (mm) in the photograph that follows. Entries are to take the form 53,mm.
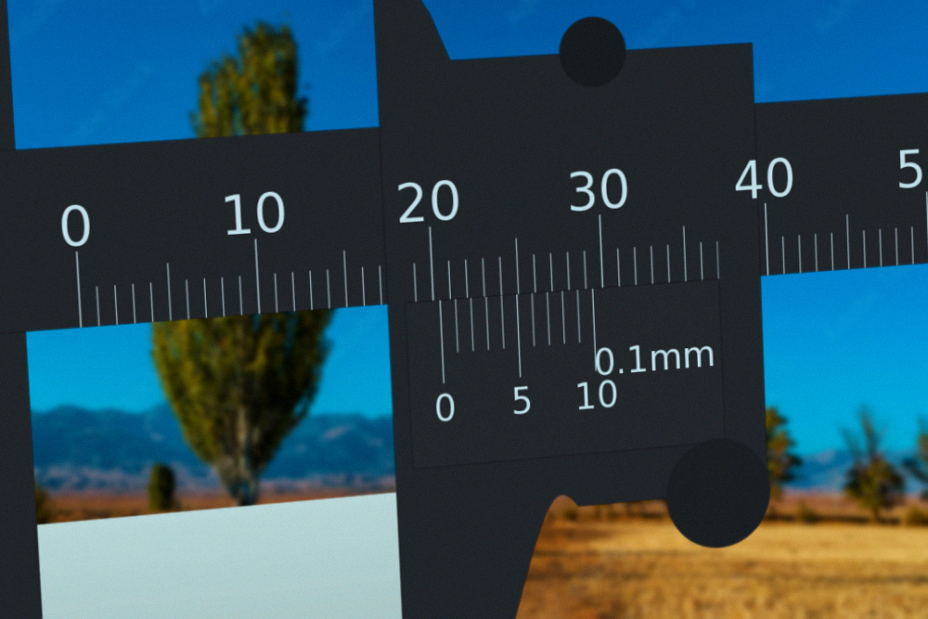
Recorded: 20.4,mm
